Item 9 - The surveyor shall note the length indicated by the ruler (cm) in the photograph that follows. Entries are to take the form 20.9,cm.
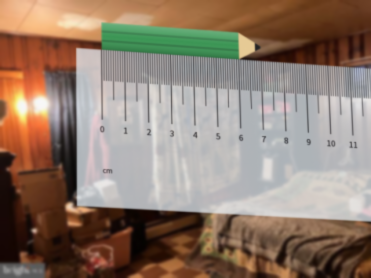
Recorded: 7,cm
